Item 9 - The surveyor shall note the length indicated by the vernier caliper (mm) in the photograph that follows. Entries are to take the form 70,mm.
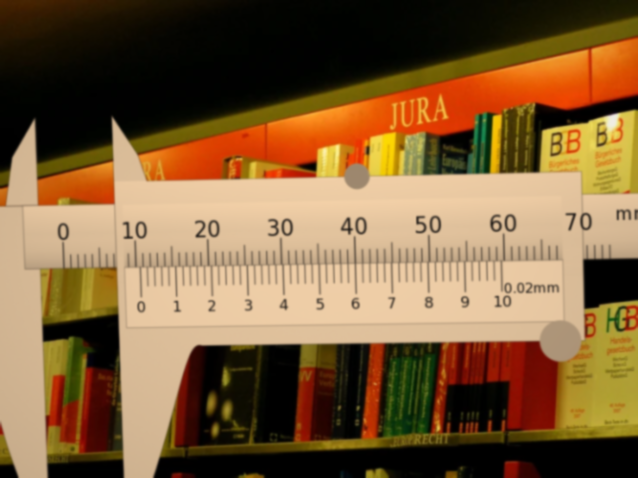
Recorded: 10.6,mm
